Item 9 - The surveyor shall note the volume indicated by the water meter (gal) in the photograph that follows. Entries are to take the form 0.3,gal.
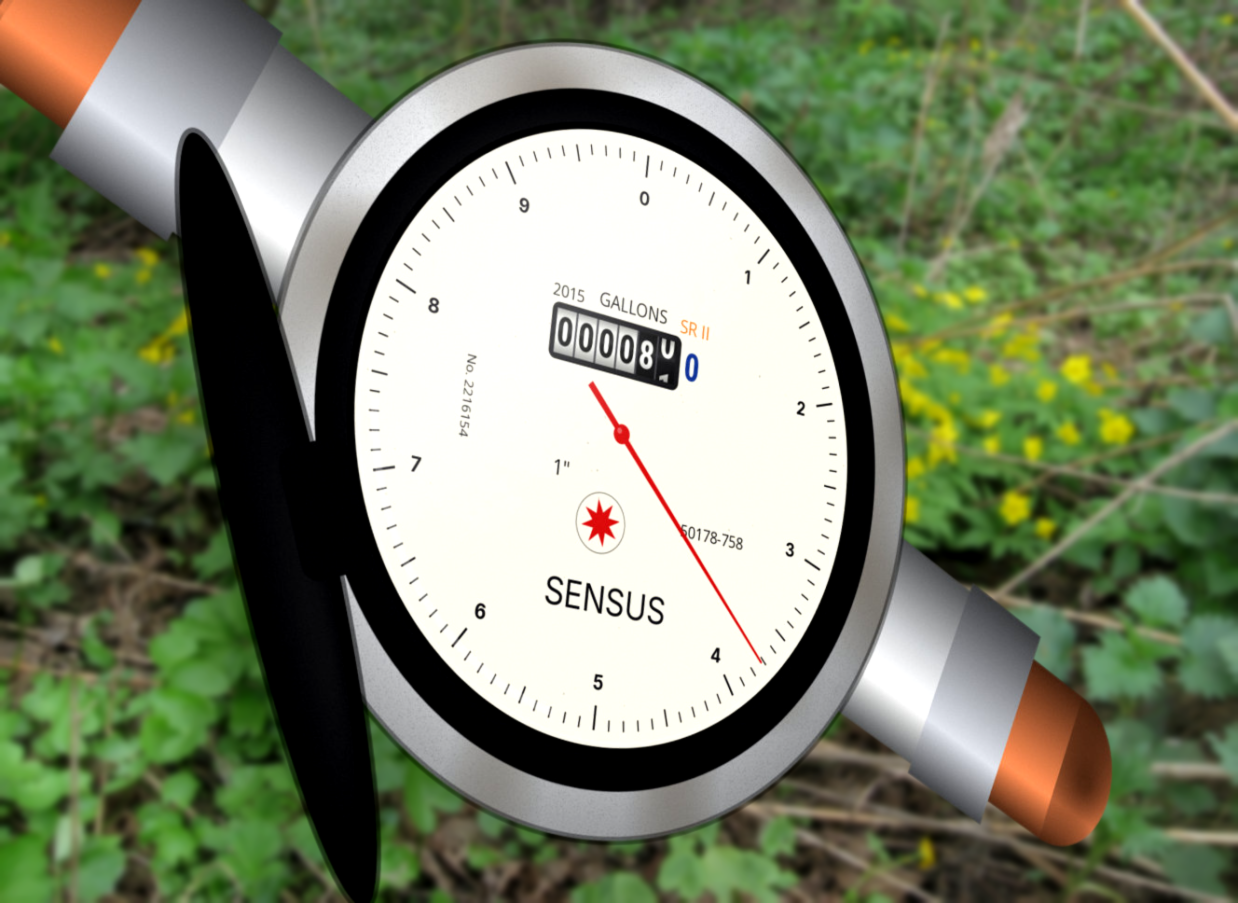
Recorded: 803.7,gal
